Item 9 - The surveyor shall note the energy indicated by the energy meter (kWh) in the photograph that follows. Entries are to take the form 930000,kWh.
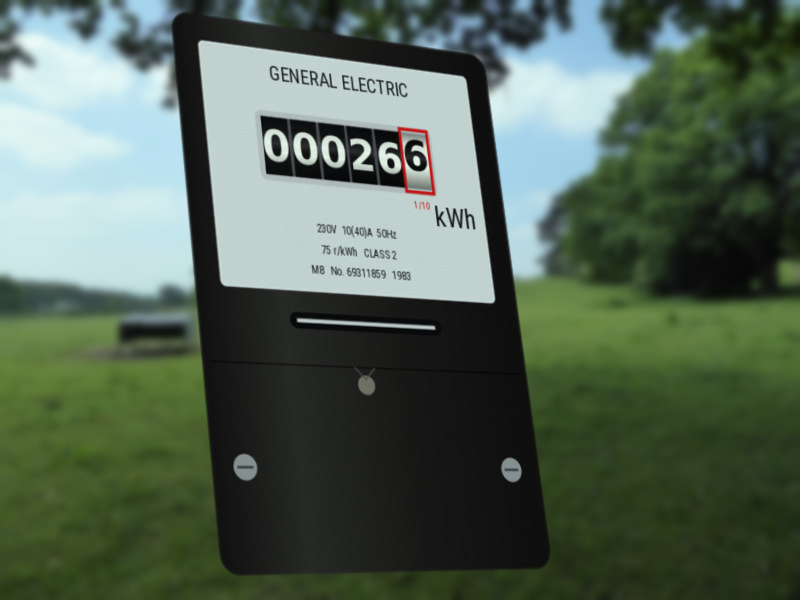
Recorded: 26.6,kWh
